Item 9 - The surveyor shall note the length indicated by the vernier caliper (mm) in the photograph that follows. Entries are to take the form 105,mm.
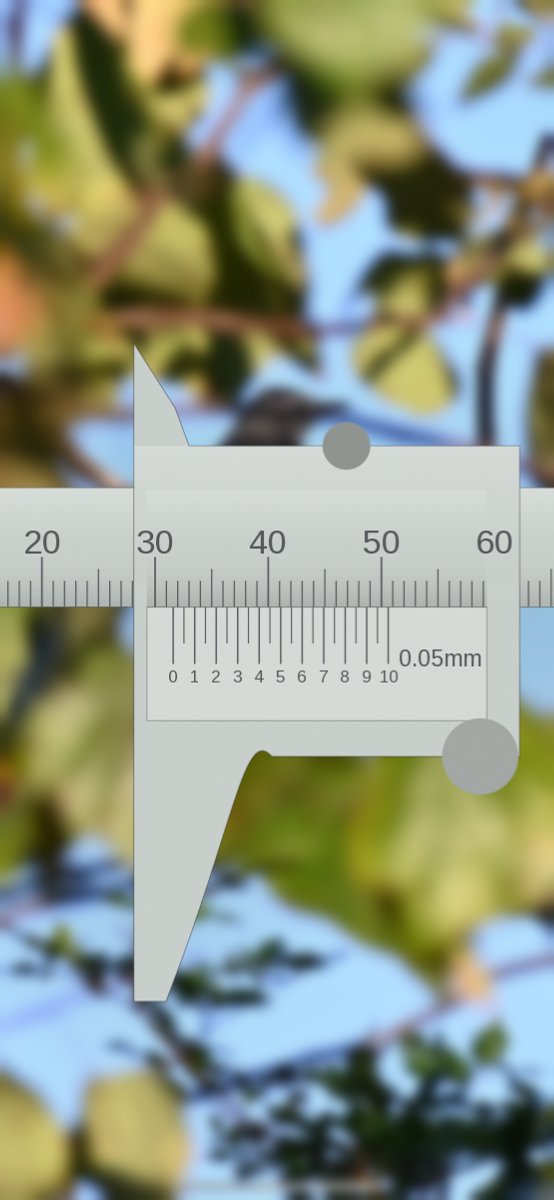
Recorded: 31.6,mm
